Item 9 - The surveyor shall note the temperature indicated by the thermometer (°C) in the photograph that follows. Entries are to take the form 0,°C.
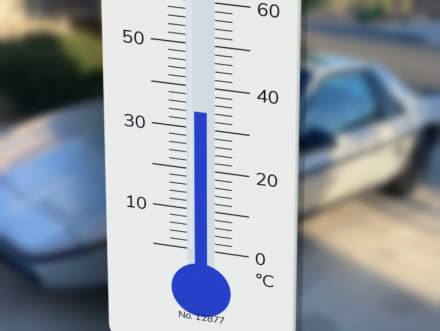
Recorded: 34,°C
